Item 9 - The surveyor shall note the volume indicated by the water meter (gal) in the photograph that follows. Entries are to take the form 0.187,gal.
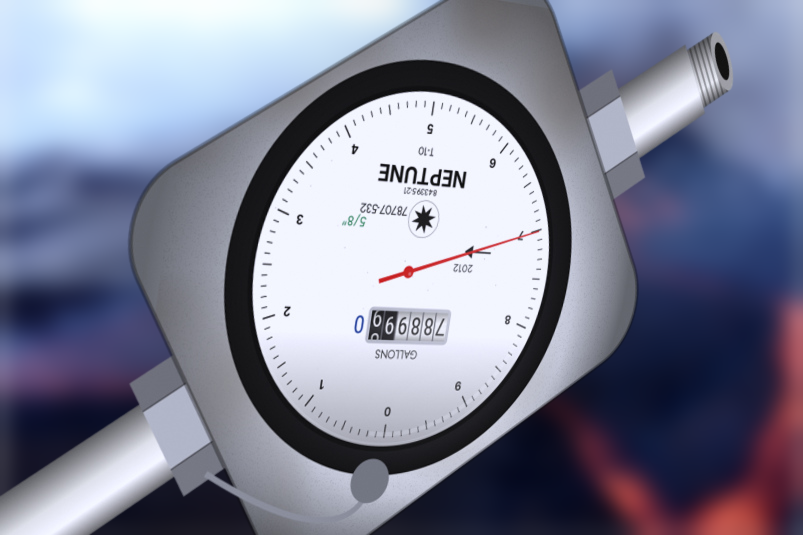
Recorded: 7889987.0,gal
